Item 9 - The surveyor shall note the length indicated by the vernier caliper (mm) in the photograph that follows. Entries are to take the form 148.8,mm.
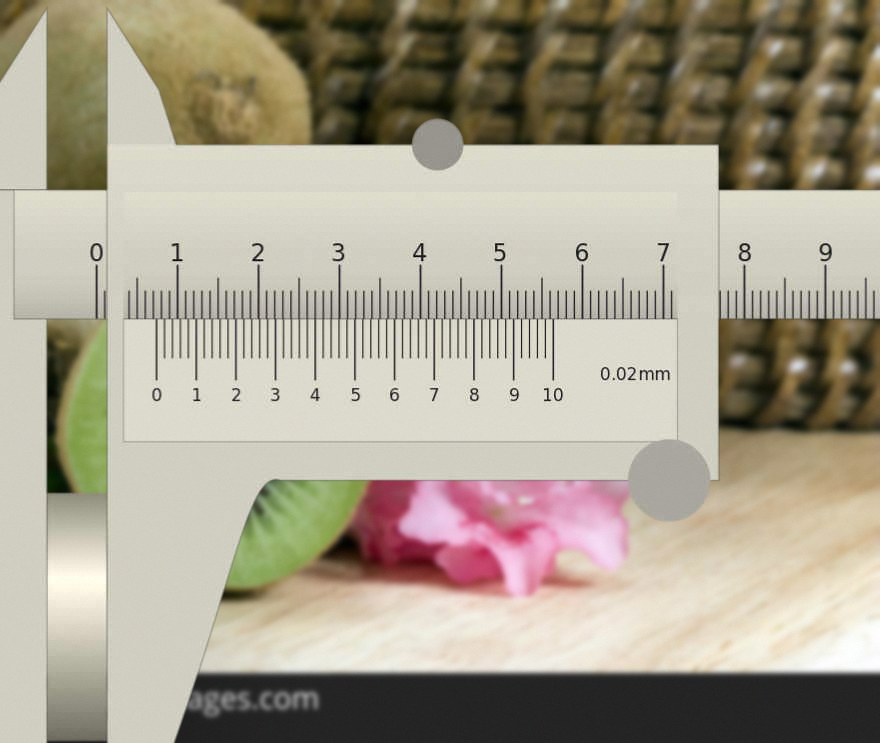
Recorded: 7.4,mm
